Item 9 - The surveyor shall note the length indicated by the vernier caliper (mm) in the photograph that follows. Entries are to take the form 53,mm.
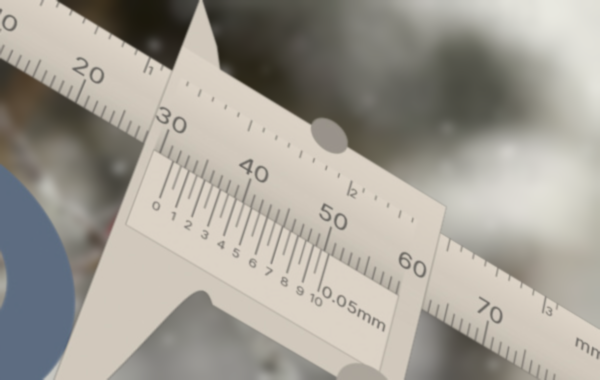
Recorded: 31.6,mm
